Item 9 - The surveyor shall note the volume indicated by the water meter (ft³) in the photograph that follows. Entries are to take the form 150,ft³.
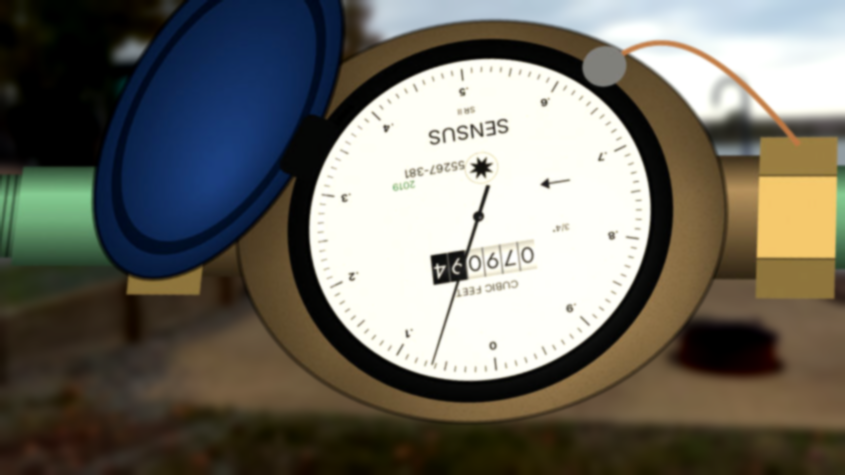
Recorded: 79094.06,ft³
